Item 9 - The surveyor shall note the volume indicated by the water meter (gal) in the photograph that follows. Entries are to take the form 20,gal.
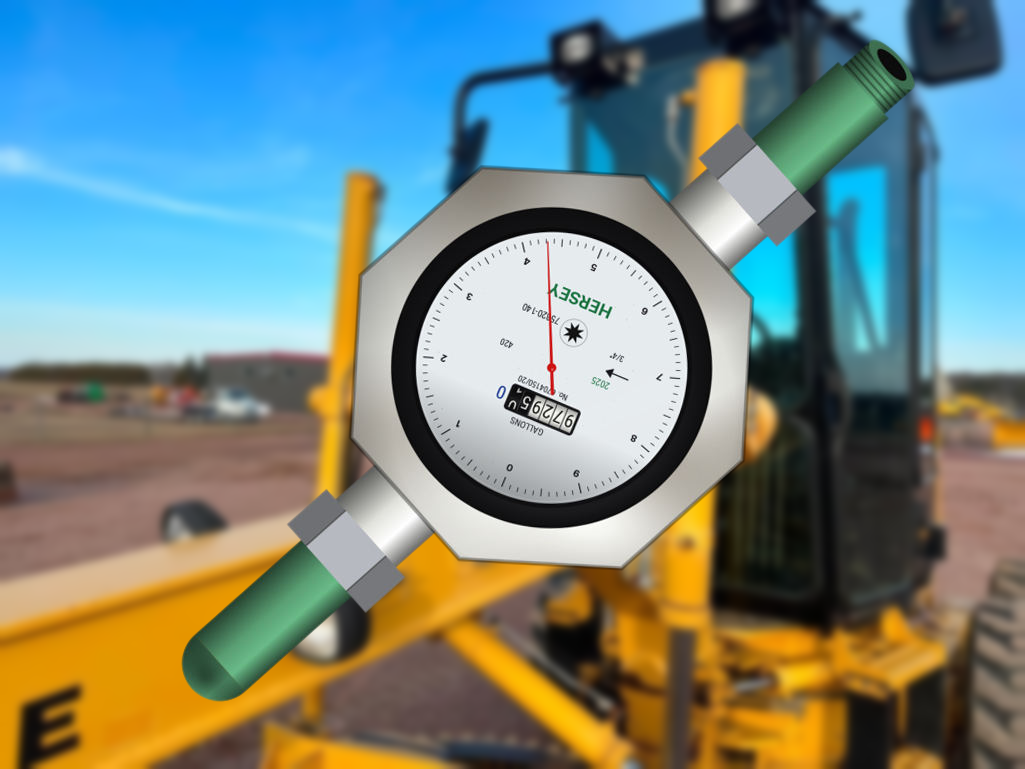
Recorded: 9729504.3,gal
